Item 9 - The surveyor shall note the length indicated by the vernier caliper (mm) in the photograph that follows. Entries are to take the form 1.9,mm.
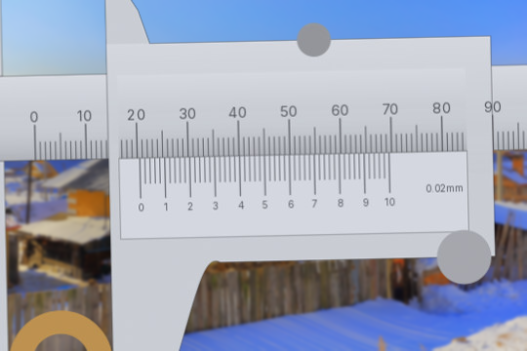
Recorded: 20.5,mm
